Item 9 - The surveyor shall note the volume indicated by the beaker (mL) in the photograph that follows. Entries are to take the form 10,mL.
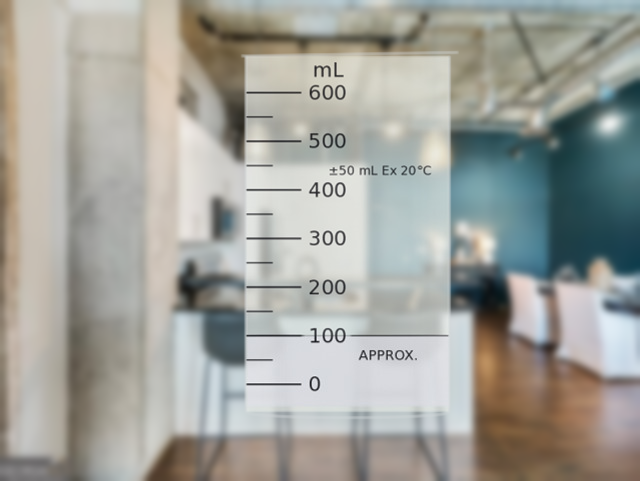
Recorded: 100,mL
